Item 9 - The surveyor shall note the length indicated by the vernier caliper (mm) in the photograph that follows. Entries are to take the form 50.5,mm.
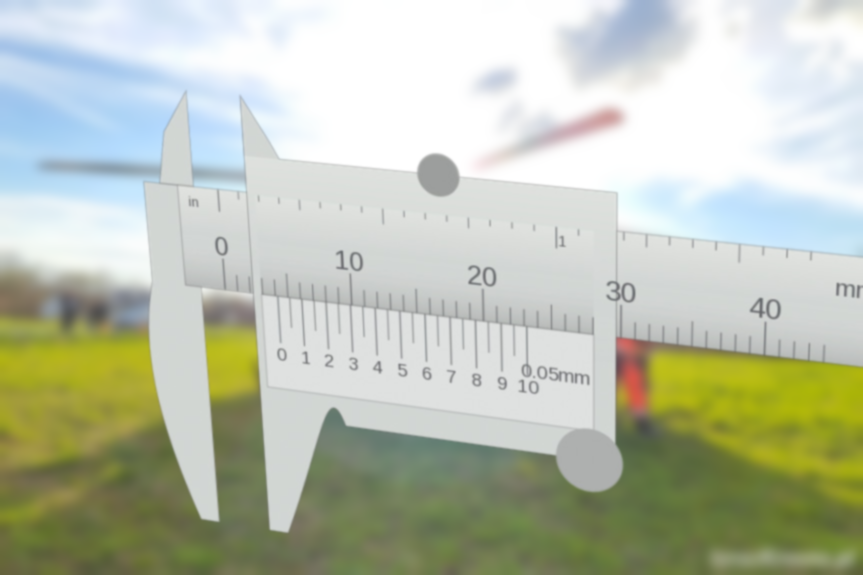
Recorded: 4.2,mm
